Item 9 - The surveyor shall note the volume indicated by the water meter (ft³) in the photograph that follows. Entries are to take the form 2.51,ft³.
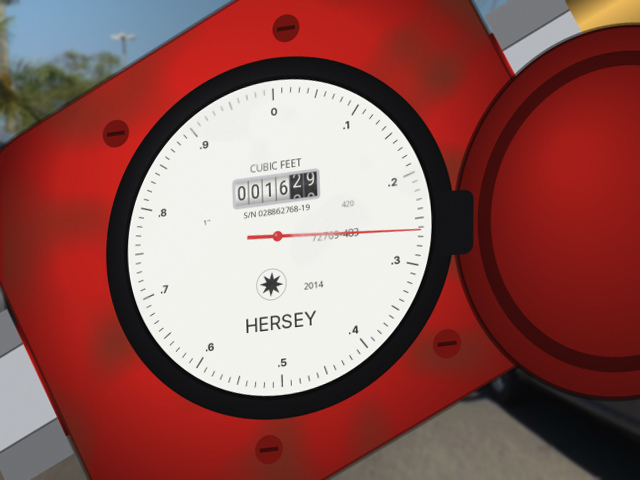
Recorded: 1629.26,ft³
